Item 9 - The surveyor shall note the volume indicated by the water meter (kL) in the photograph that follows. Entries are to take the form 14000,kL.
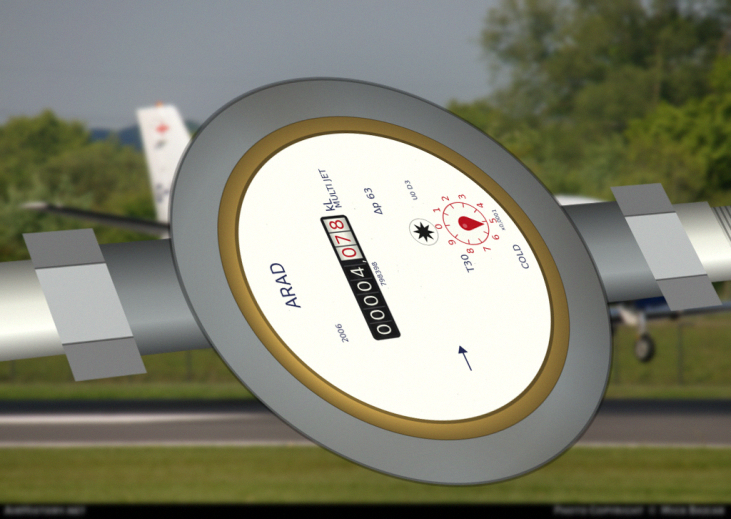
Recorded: 4.0785,kL
